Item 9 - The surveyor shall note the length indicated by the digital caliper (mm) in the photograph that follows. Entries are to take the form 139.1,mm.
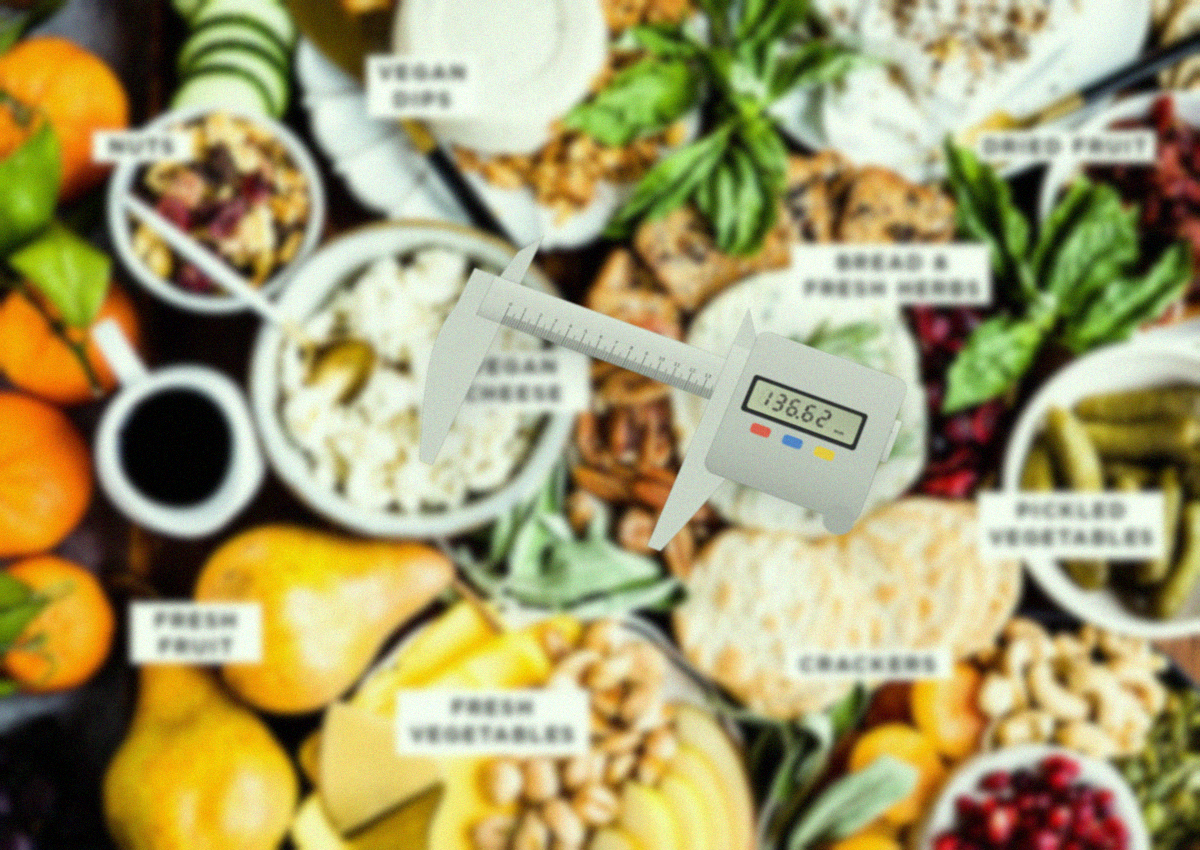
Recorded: 136.62,mm
